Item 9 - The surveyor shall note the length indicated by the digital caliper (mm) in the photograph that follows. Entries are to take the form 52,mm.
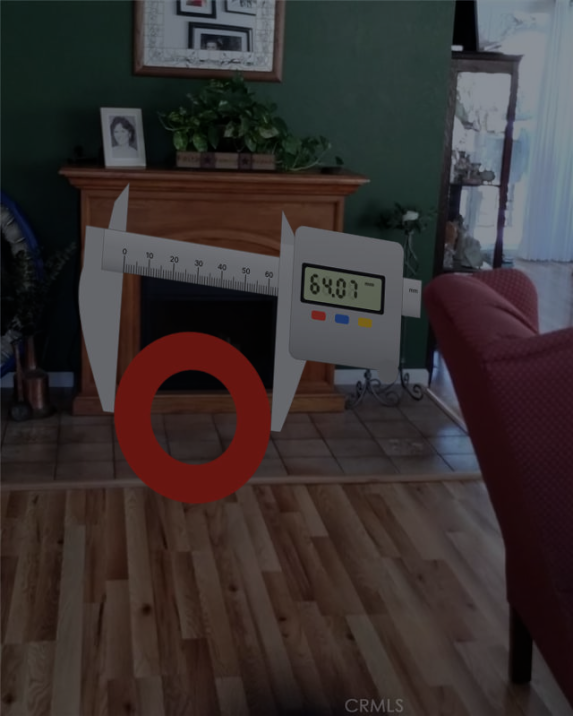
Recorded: 64.07,mm
